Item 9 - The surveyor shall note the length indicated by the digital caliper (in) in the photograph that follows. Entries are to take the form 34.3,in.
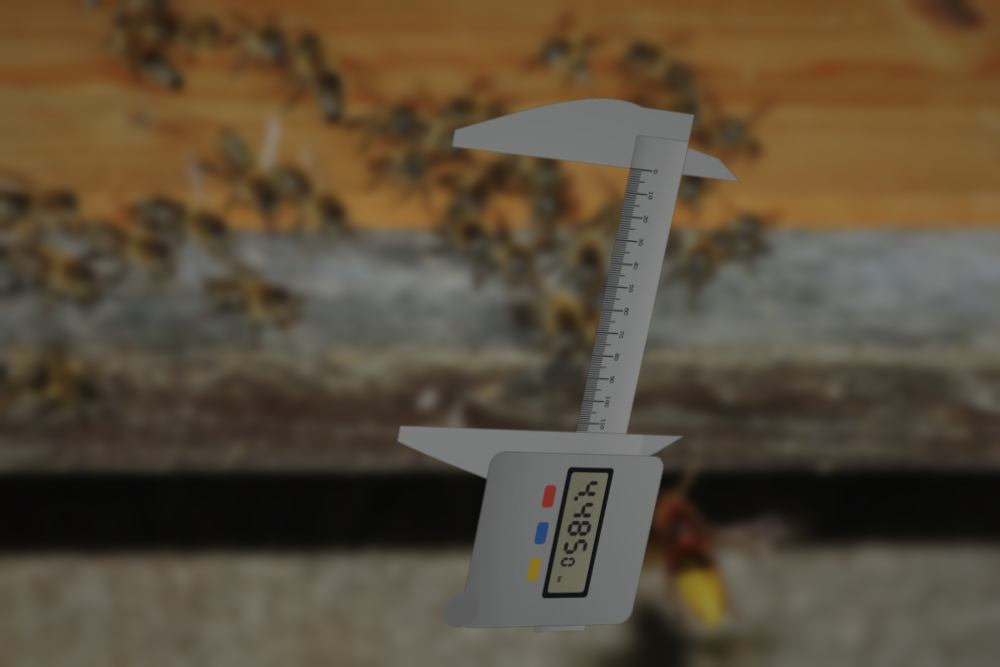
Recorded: 4.4850,in
